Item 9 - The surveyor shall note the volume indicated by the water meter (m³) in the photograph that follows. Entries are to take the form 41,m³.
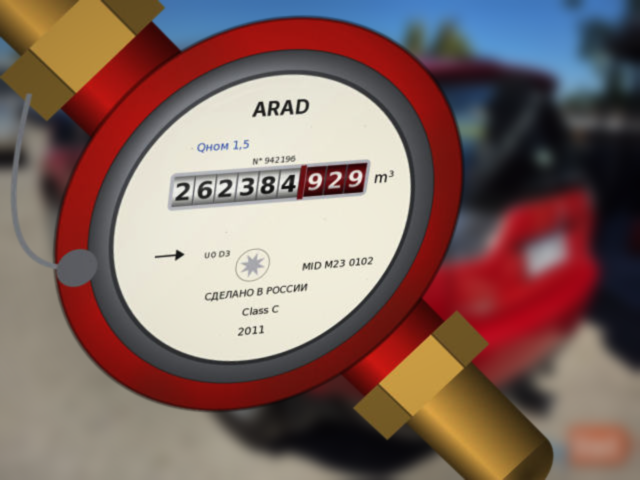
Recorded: 262384.929,m³
